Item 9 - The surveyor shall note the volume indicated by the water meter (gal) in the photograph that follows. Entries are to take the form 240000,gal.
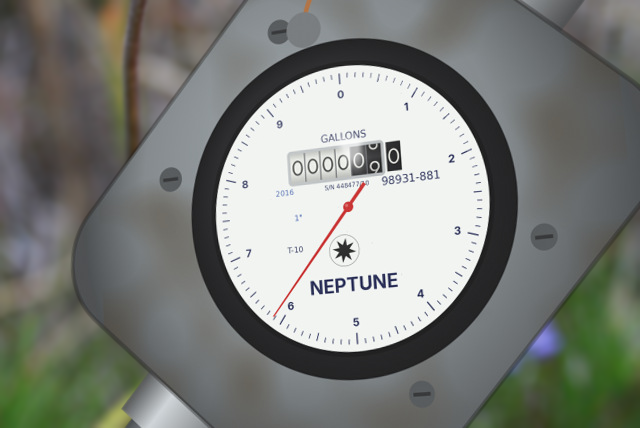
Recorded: 86.1,gal
